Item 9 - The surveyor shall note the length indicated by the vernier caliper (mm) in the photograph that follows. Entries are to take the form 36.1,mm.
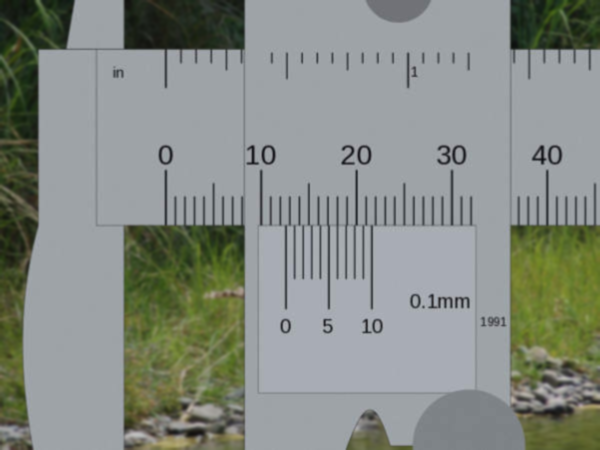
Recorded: 12.6,mm
